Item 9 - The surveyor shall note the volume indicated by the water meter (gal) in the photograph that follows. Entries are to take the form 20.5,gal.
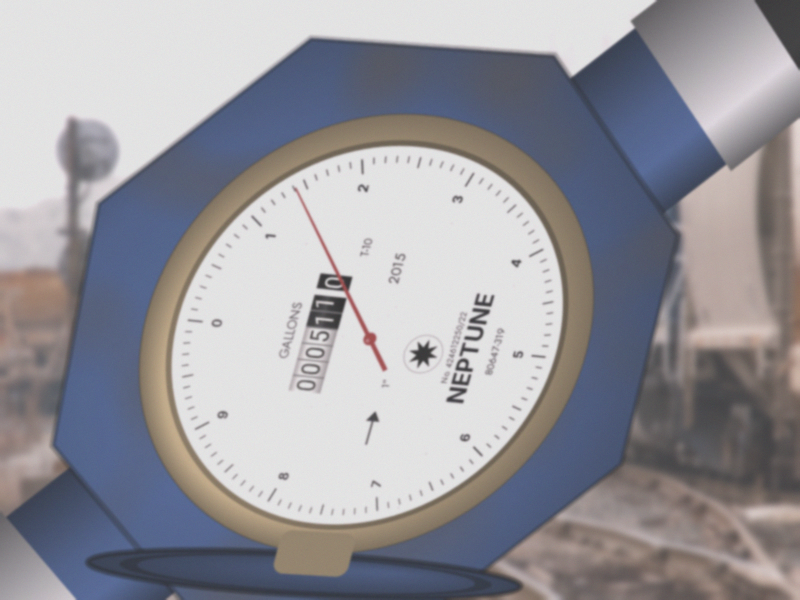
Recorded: 5111.4,gal
